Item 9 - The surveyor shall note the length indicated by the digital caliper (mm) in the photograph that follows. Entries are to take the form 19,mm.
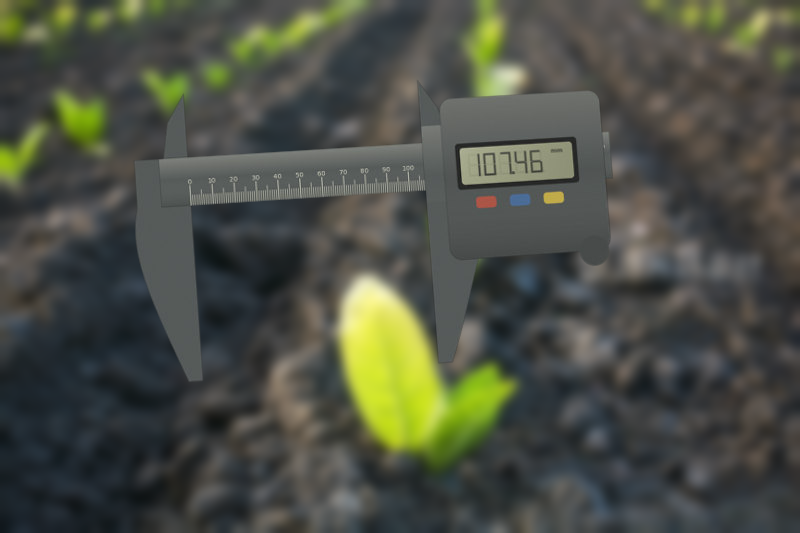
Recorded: 107.46,mm
